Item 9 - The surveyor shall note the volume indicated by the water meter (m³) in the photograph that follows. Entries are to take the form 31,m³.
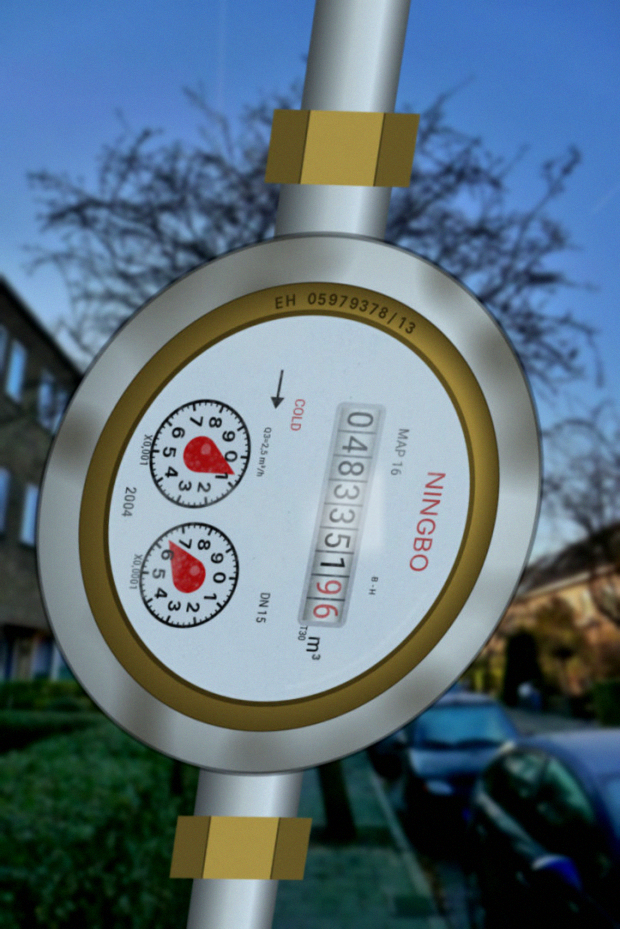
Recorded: 483351.9606,m³
